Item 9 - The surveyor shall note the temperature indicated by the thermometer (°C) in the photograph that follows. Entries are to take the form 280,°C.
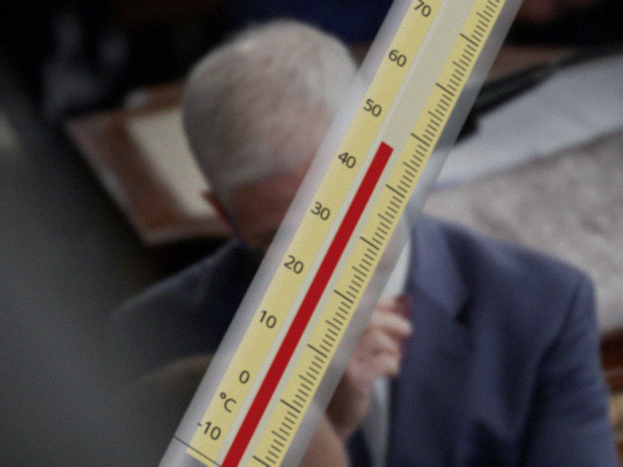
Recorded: 46,°C
